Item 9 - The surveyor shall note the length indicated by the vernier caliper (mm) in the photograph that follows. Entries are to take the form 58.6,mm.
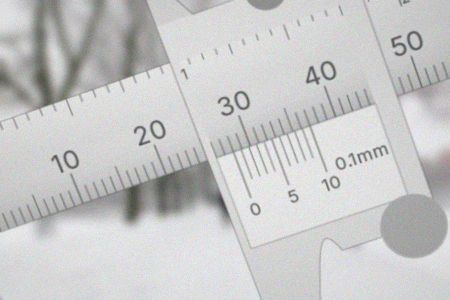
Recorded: 28.0,mm
